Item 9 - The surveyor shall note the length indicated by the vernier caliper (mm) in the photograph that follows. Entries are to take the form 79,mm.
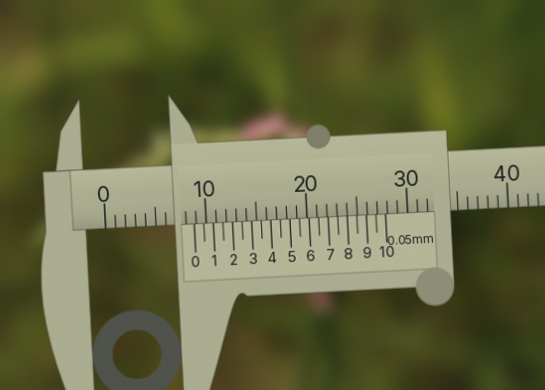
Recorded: 8.8,mm
